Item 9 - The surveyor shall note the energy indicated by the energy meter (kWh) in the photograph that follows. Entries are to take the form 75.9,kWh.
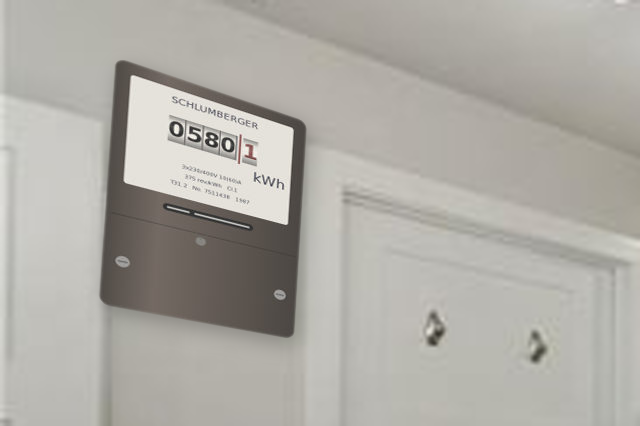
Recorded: 580.1,kWh
